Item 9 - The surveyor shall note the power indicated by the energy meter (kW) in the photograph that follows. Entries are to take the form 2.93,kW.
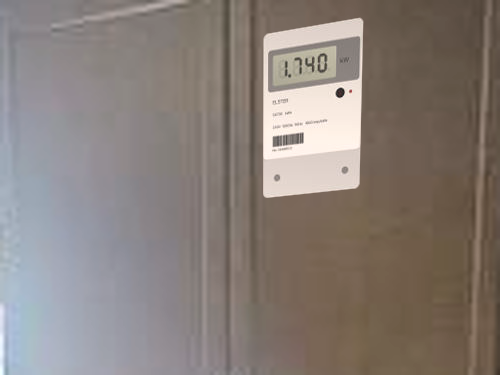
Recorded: 1.740,kW
